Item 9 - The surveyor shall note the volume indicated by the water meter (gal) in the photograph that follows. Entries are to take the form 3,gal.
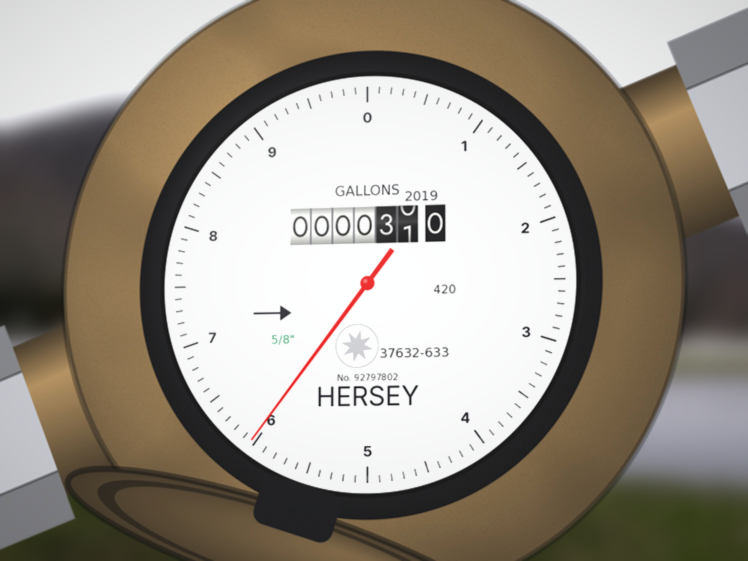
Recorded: 306.0,gal
